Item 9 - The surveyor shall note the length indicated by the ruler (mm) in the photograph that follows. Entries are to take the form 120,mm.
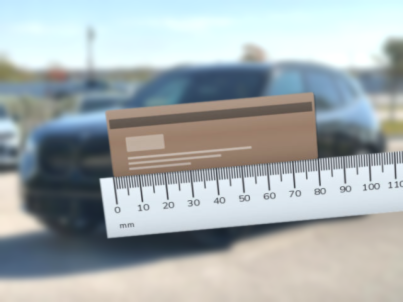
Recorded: 80,mm
